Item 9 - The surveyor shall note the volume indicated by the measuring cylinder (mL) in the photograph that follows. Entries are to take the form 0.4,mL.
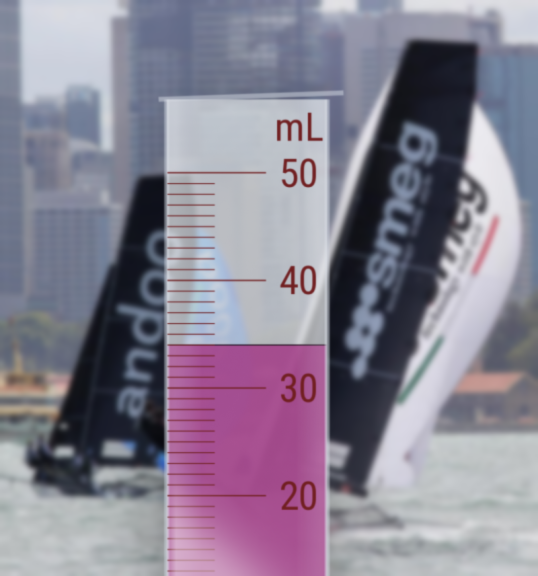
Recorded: 34,mL
